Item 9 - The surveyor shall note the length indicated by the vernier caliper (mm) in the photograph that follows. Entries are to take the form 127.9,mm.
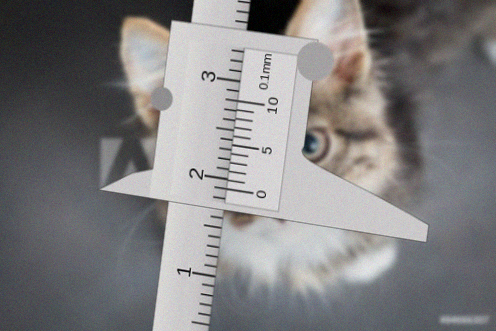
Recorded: 19.0,mm
